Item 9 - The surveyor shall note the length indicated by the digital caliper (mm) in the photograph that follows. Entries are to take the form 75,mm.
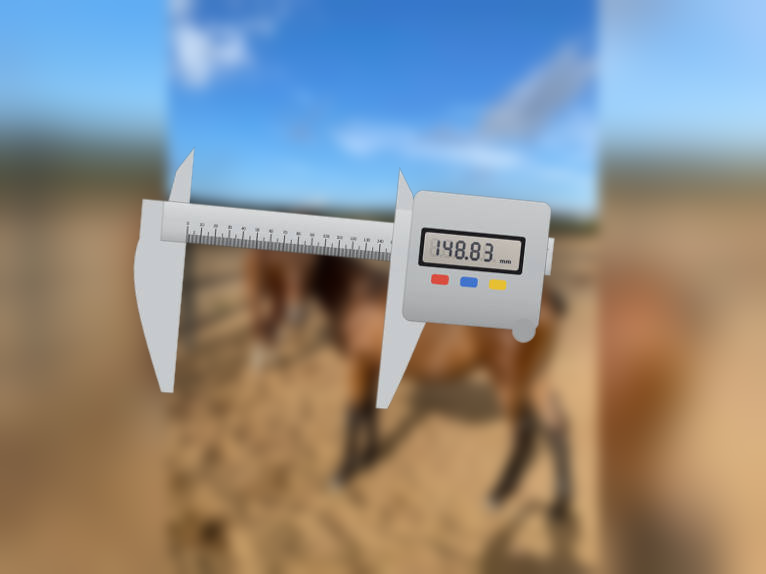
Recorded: 148.83,mm
